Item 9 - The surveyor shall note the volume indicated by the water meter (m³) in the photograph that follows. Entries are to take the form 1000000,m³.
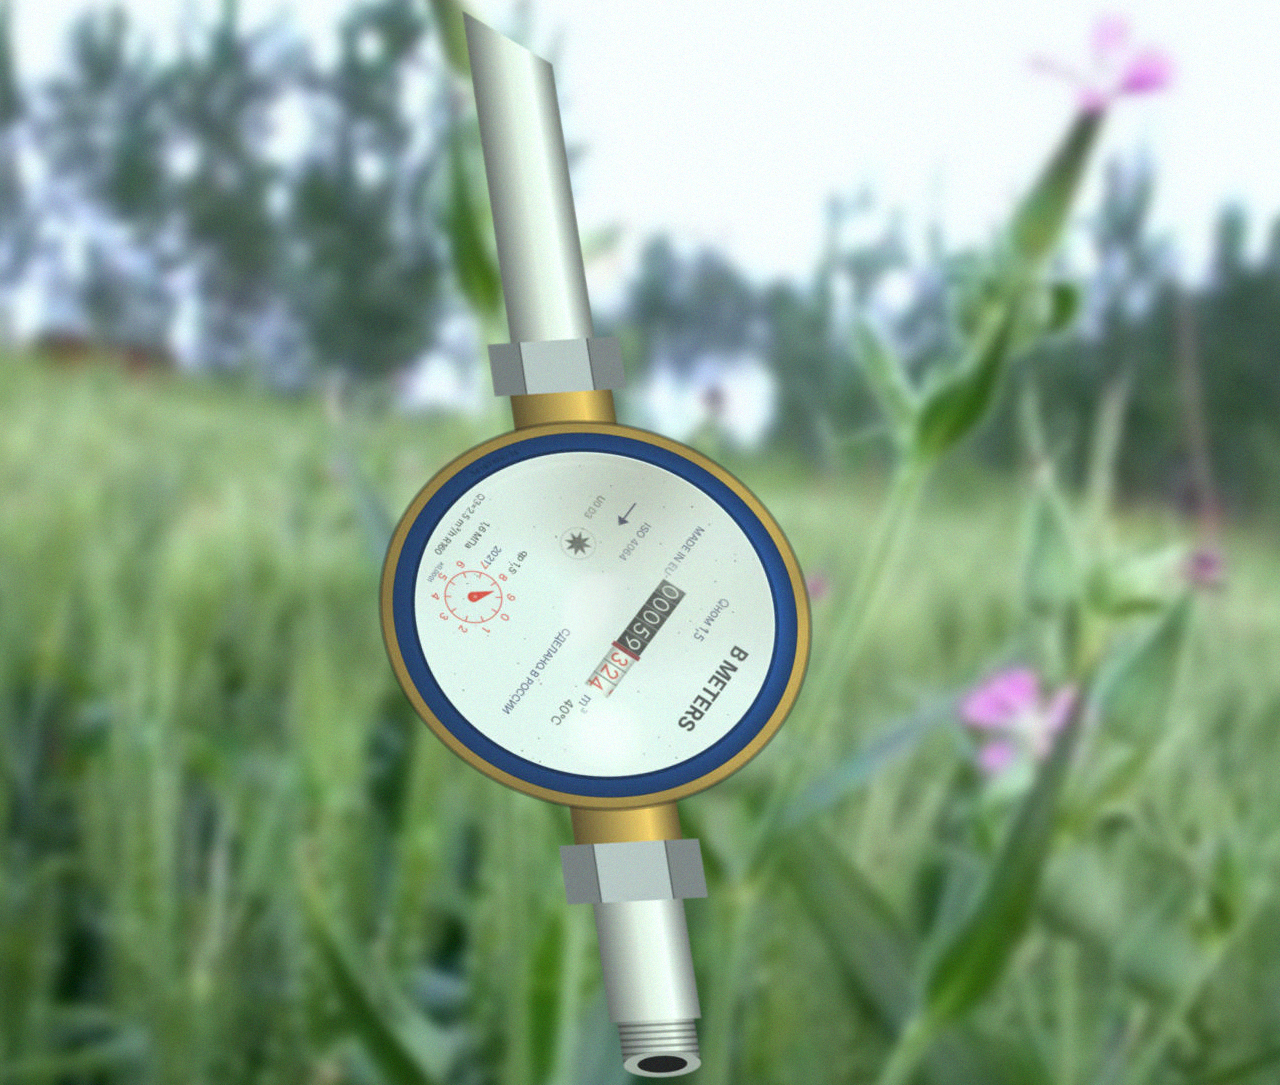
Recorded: 59.3238,m³
